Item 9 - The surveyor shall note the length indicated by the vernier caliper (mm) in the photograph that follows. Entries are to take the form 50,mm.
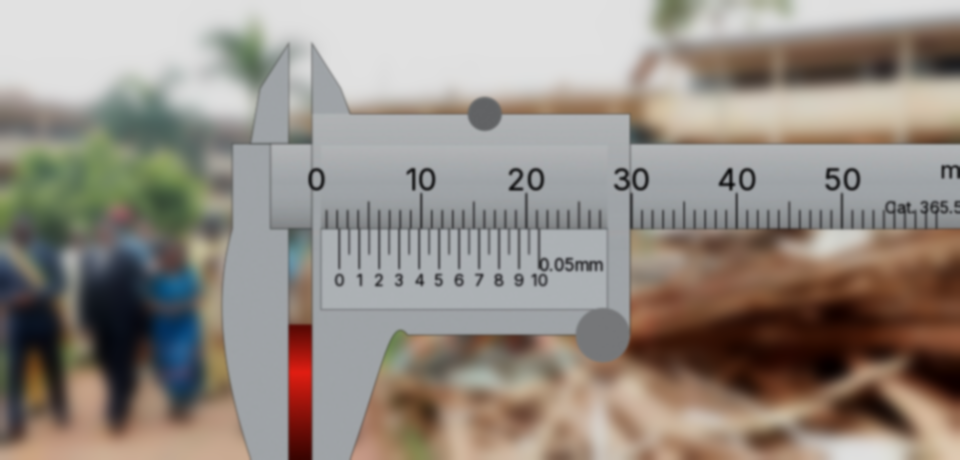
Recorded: 2.2,mm
